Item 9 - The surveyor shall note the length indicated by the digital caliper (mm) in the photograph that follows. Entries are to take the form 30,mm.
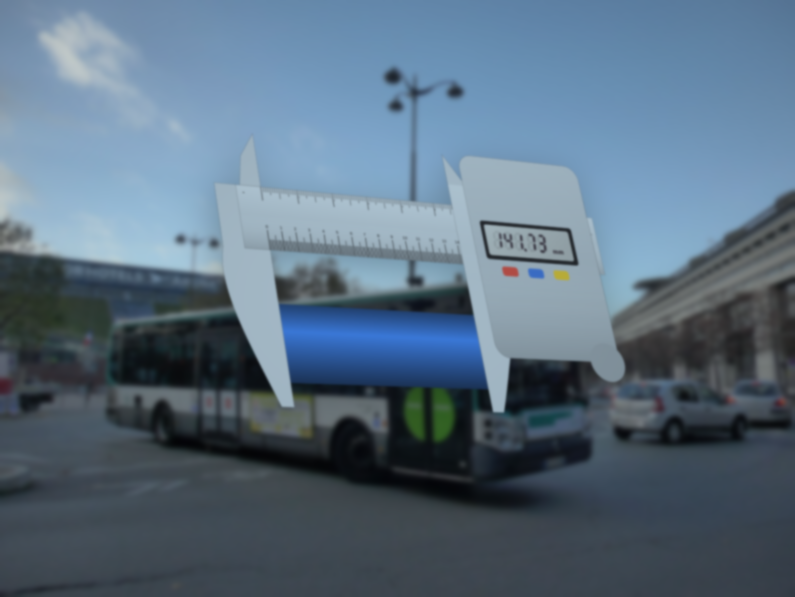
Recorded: 141.73,mm
